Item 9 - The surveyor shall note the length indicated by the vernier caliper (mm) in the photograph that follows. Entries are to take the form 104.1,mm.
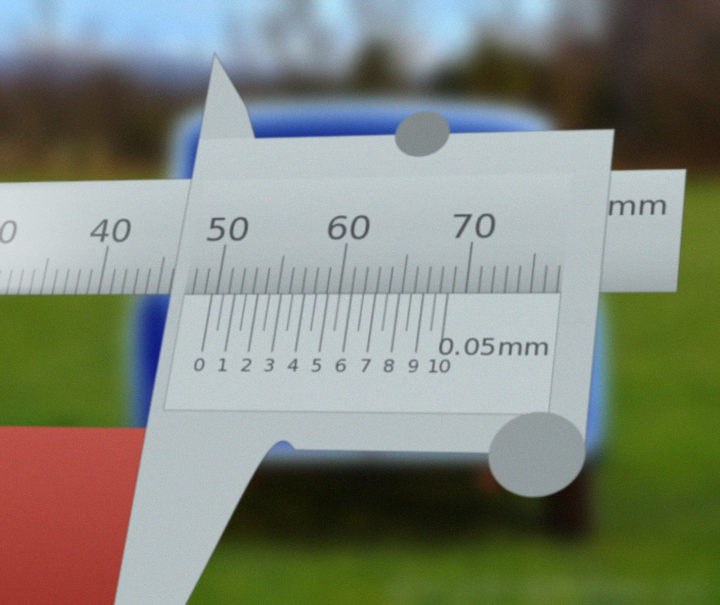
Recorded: 49.6,mm
